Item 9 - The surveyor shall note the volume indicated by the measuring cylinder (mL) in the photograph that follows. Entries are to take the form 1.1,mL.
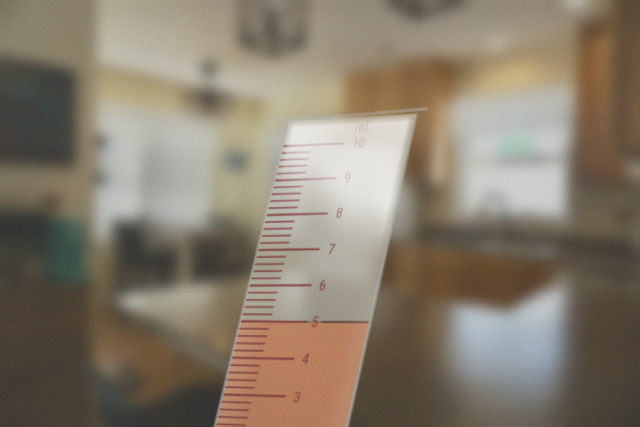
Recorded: 5,mL
